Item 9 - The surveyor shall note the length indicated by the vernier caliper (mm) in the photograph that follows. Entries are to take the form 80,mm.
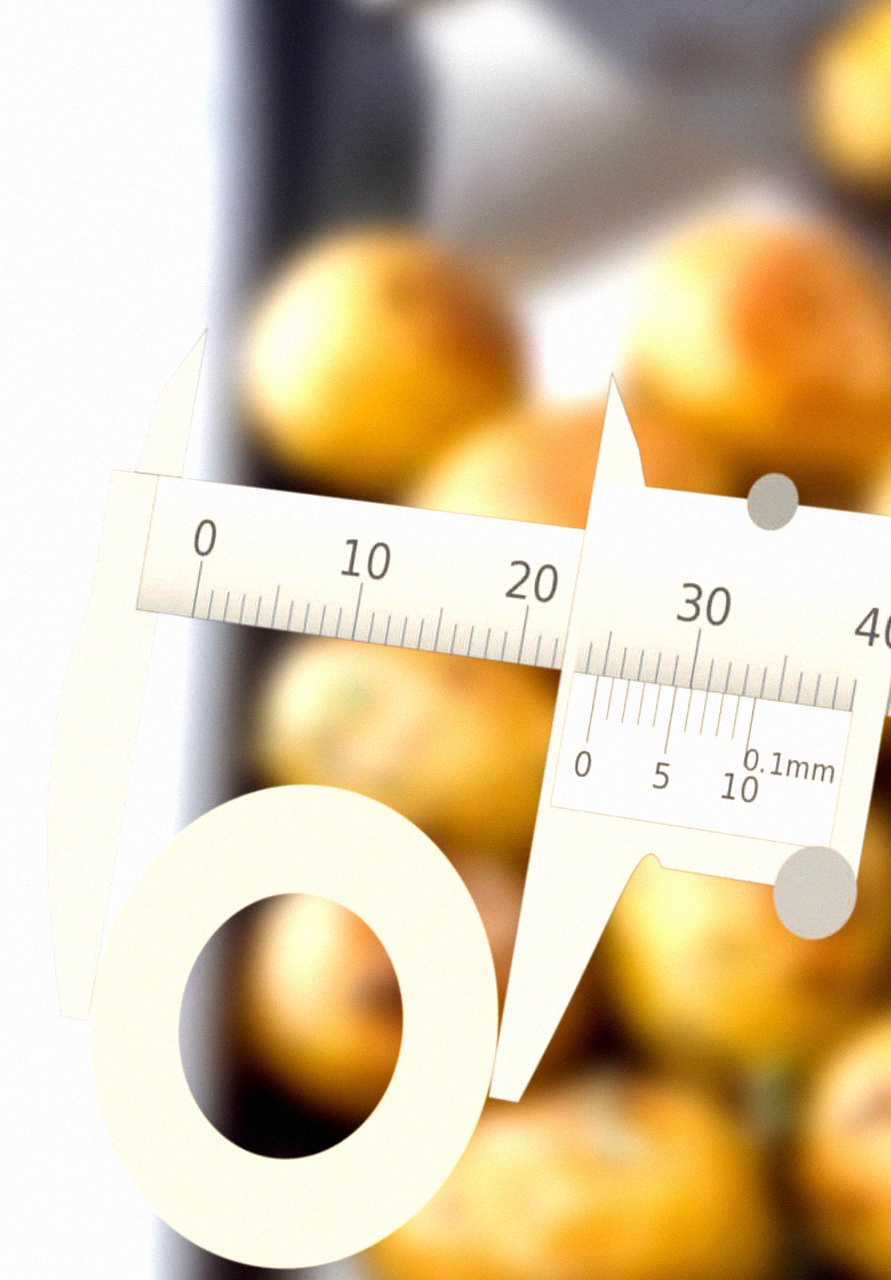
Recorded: 24.7,mm
